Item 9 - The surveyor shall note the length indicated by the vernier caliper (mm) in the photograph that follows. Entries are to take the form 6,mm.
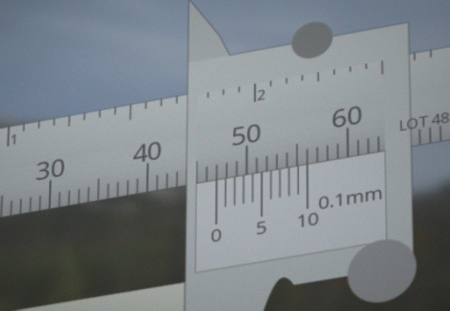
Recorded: 47.0,mm
